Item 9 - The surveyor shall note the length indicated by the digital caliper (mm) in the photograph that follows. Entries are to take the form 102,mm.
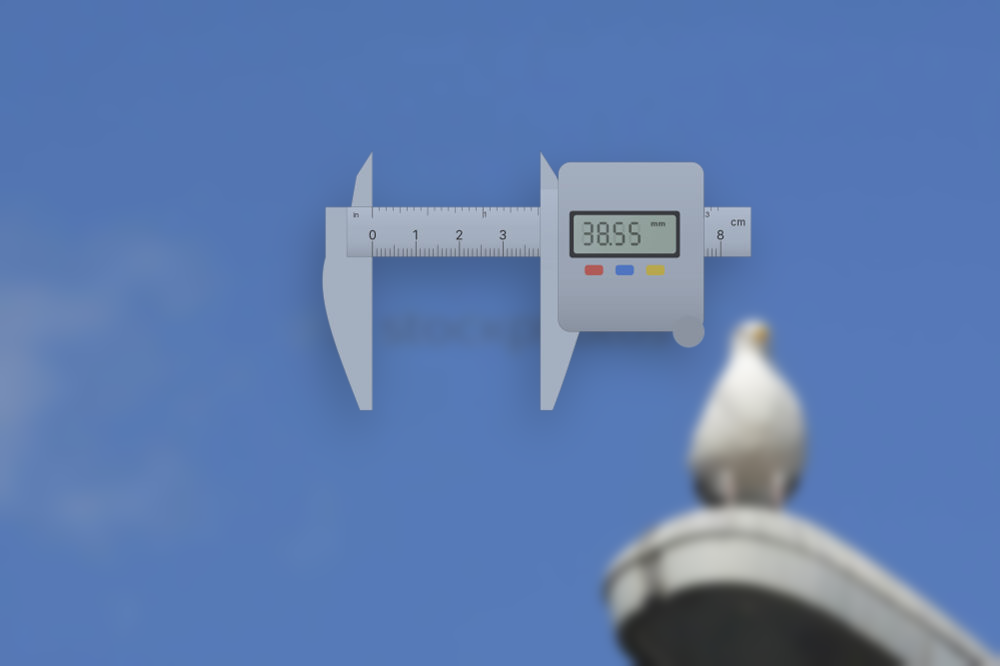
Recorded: 38.55,mm
